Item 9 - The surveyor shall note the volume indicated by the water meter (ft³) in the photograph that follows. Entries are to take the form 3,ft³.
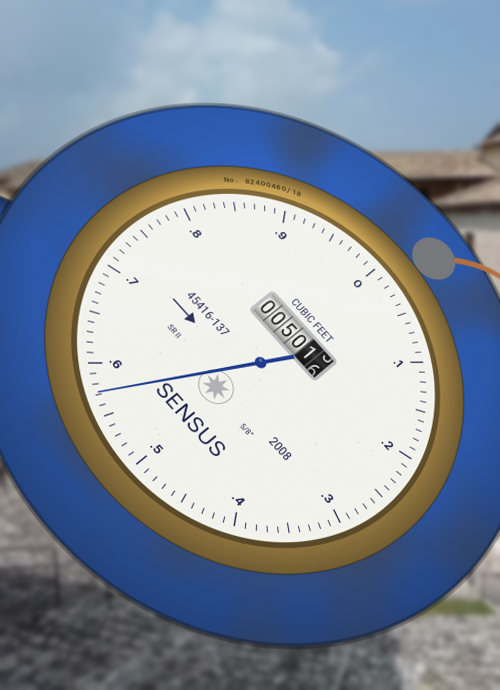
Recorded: 5015.57,ft³
